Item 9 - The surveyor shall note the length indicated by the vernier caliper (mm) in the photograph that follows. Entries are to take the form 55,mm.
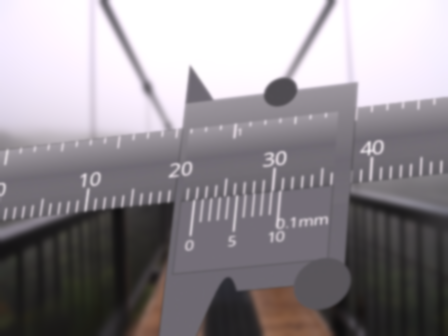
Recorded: 21.8,mm
